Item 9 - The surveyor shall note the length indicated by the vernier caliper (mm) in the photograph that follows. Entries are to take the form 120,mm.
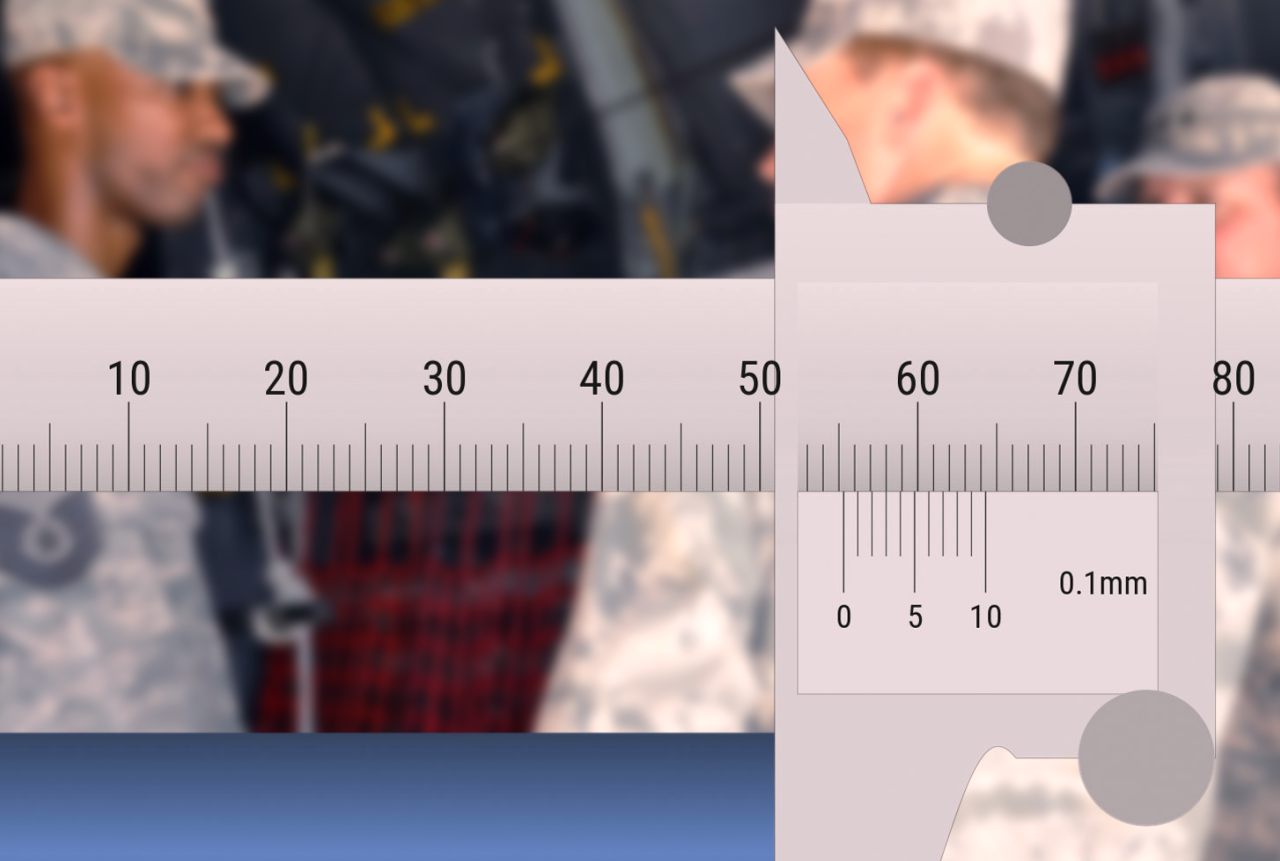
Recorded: 55.3,mm
